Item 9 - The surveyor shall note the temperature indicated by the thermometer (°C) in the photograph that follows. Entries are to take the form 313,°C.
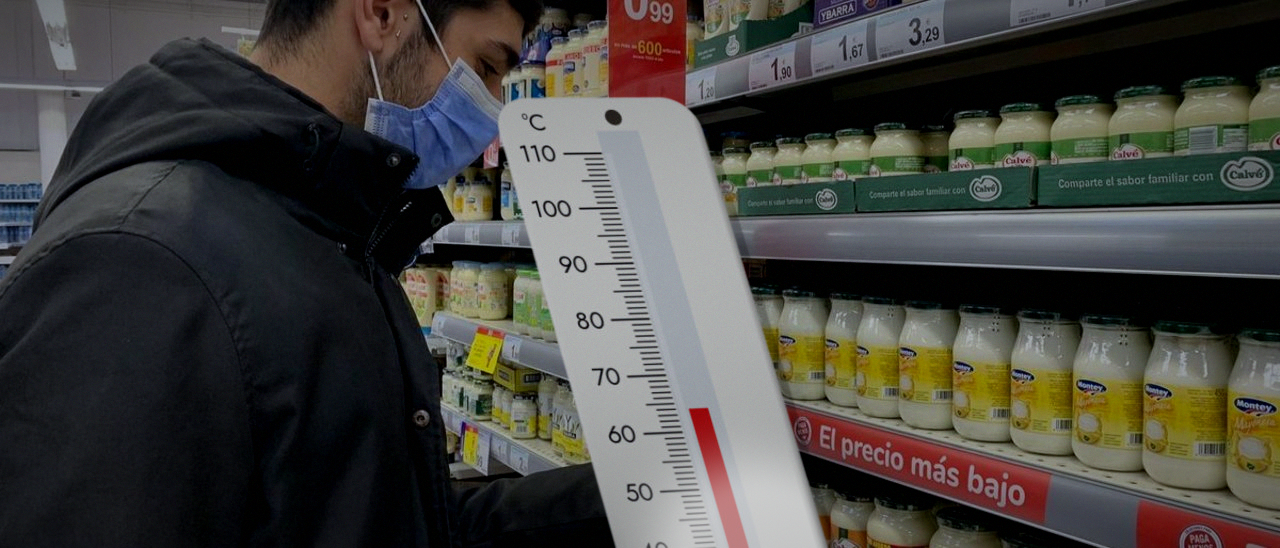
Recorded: 64,°C
